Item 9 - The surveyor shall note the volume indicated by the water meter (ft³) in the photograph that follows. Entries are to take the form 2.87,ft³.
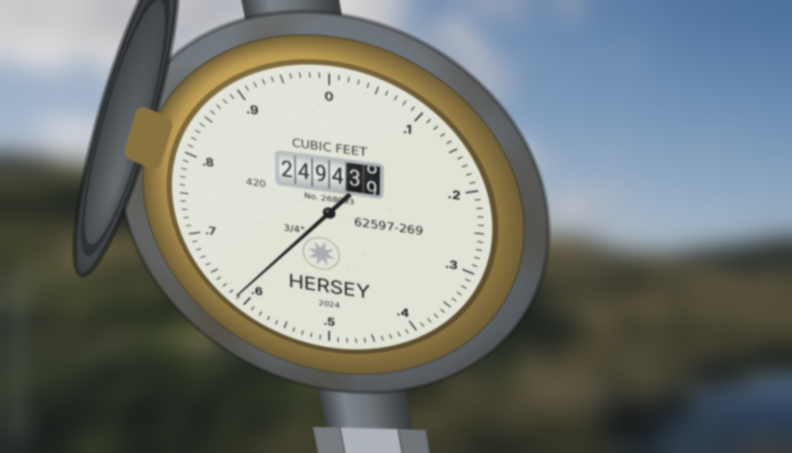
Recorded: 249438.61,ft³
